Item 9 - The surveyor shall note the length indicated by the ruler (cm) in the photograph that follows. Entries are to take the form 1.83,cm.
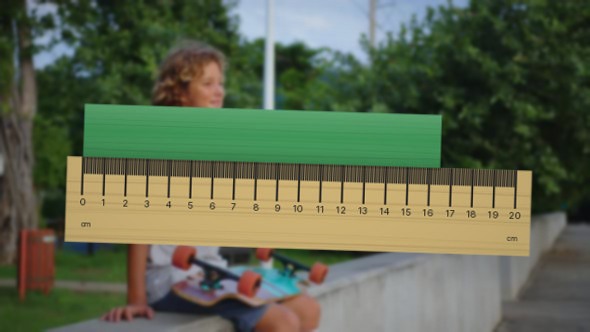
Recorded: 16.5,cm
